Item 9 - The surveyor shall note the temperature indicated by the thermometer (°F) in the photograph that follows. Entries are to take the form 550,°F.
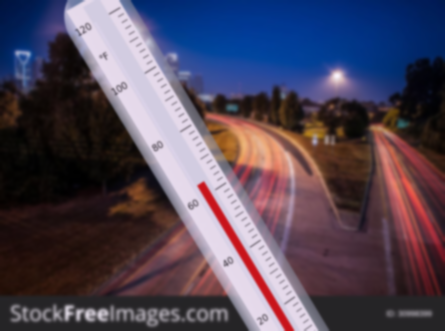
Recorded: 64,°F
